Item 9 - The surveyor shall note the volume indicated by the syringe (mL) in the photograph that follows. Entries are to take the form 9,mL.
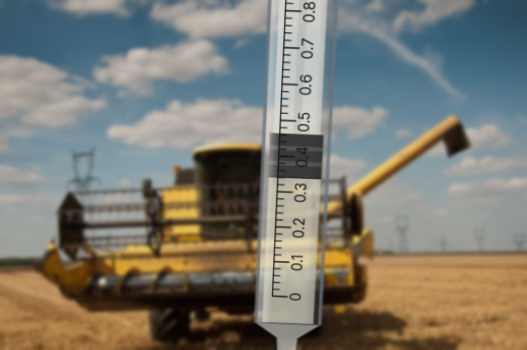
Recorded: 0.34,mL
